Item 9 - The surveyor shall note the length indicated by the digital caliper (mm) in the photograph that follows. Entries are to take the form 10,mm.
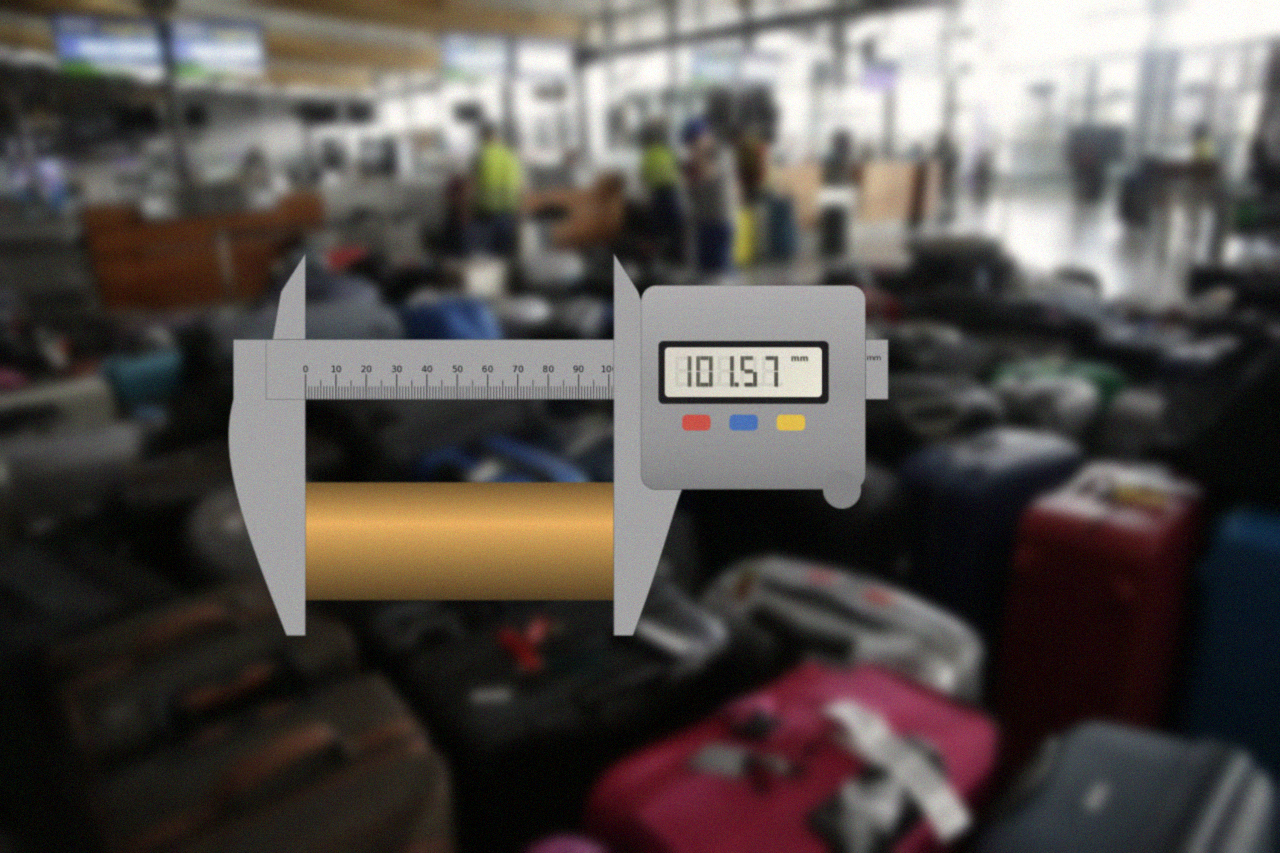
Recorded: 101.57,mm
